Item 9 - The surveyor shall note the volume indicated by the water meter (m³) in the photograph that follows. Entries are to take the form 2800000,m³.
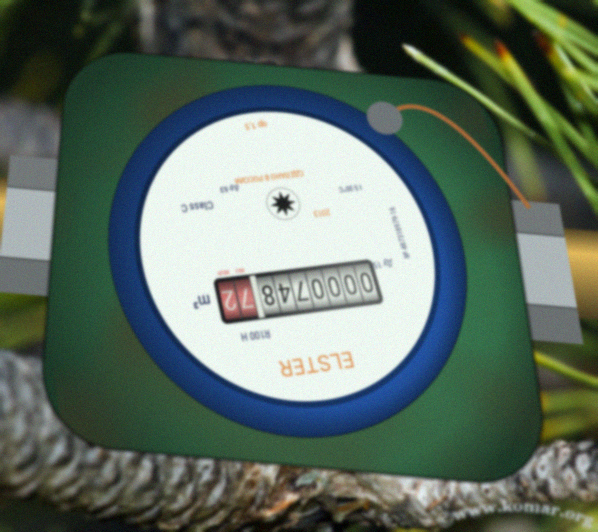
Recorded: 748.72,m³
